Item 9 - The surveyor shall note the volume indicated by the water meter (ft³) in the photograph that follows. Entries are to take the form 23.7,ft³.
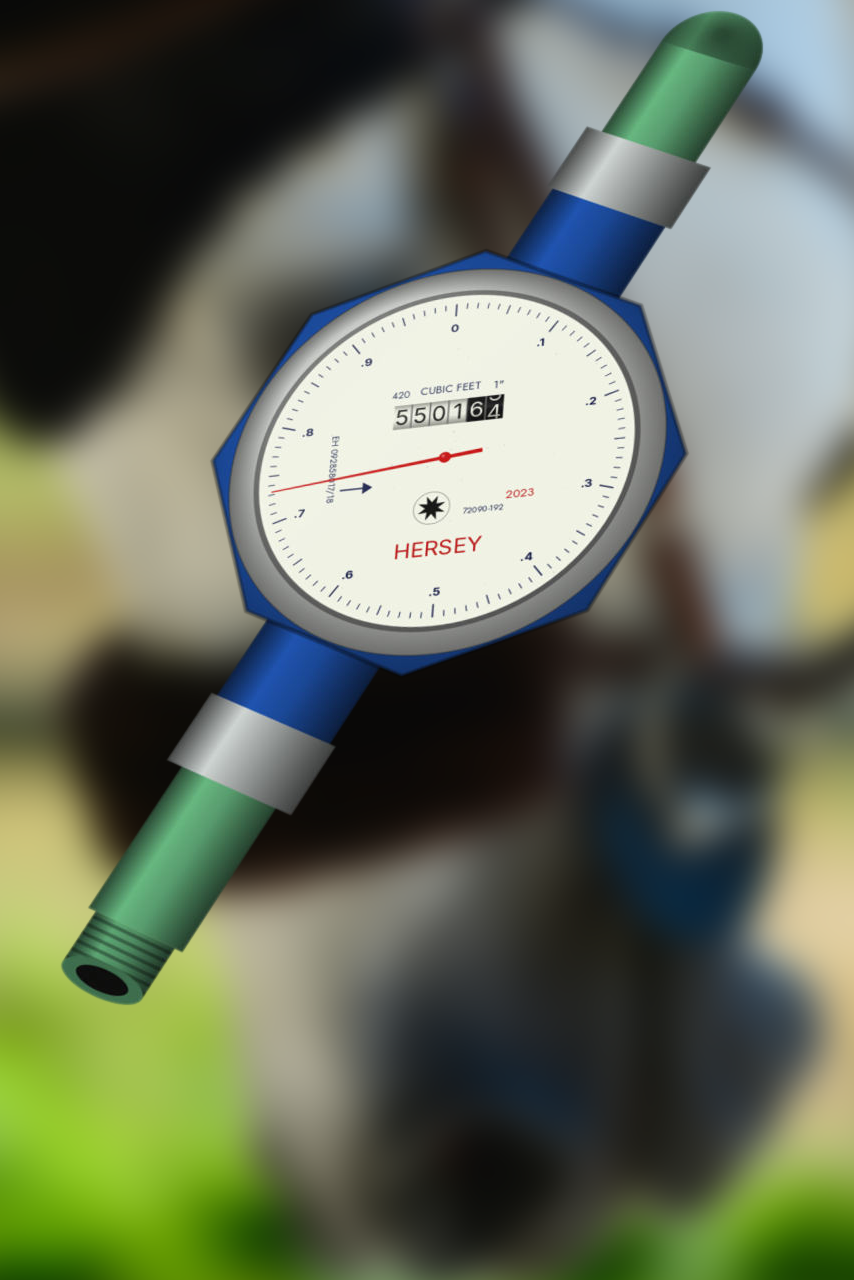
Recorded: 550163.73,ft³
